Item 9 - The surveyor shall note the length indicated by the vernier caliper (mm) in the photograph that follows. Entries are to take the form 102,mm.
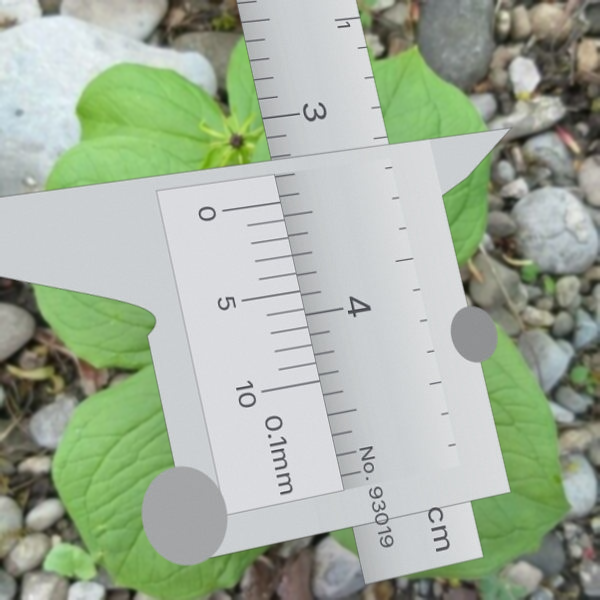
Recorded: 34.3,mm
